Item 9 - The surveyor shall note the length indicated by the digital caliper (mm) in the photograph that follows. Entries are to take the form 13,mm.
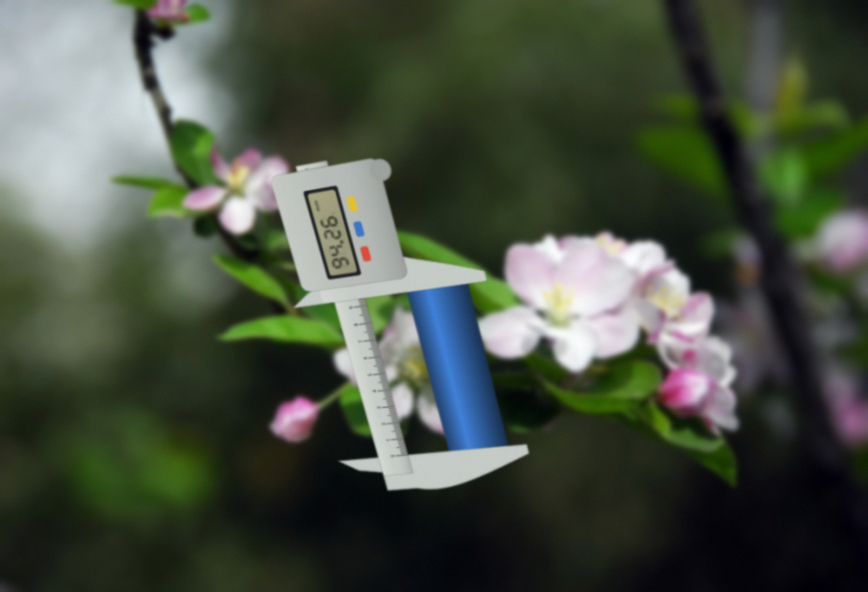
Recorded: 94.26,mm
